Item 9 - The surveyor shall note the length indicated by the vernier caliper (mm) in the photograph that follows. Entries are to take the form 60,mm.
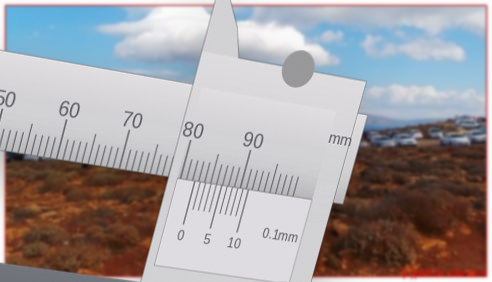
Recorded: 82.4,mm
